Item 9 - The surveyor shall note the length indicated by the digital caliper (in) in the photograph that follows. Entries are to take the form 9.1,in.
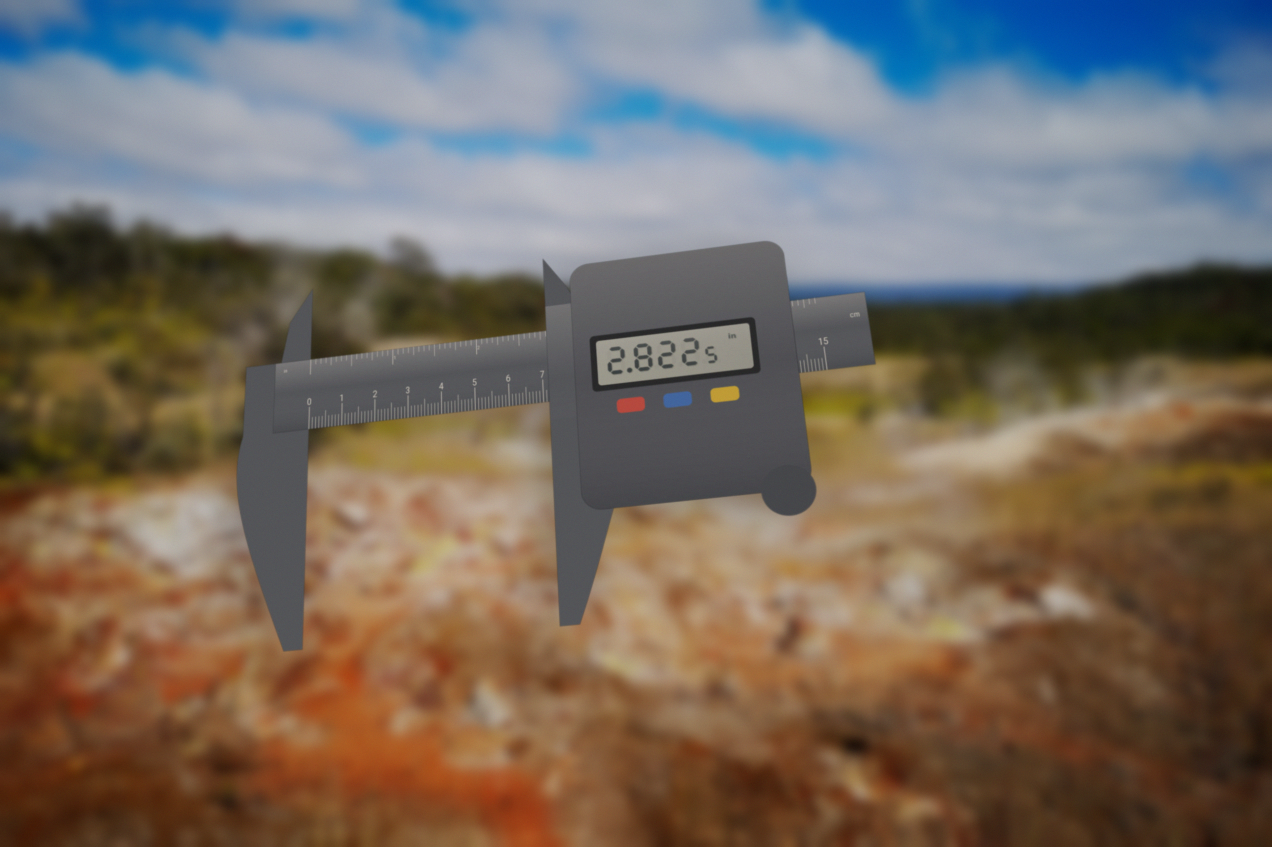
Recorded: 2.8225,in
